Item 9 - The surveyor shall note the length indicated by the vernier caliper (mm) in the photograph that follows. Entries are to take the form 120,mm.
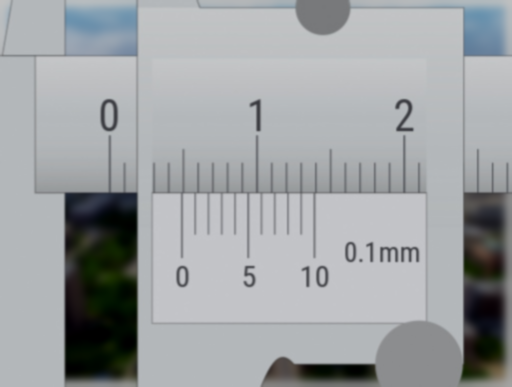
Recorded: 4.9,mm
